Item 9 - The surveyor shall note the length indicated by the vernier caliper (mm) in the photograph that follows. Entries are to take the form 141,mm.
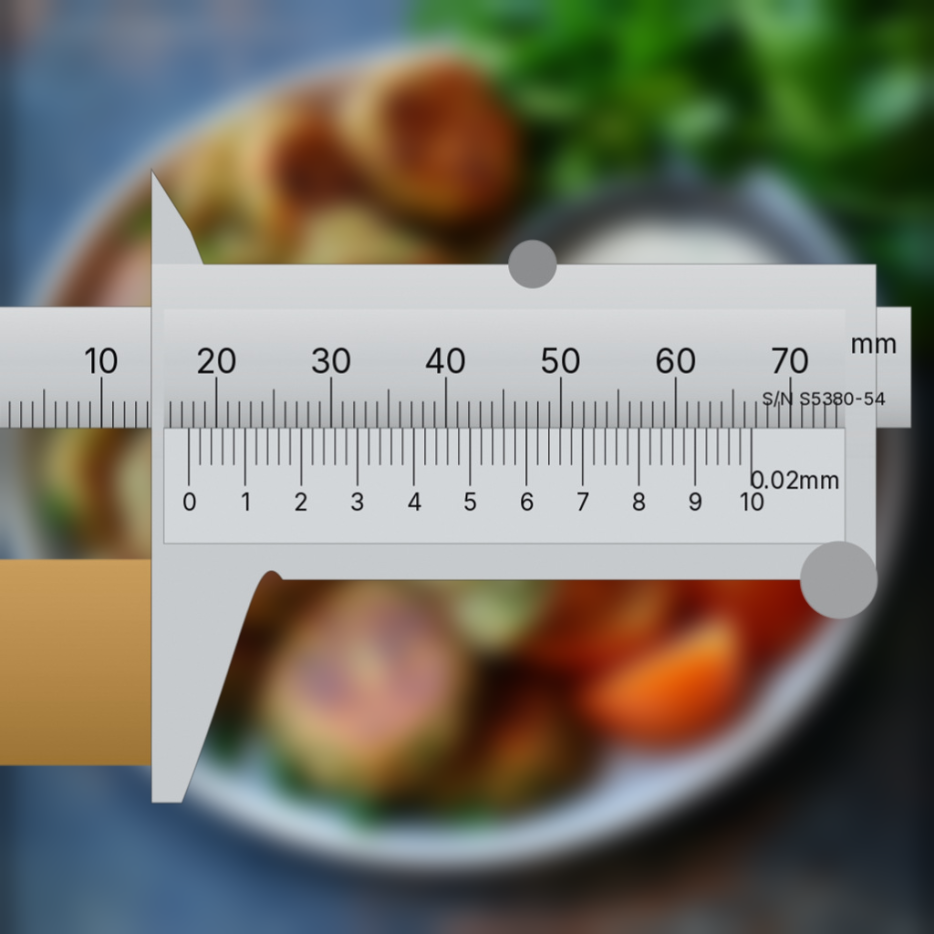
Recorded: 17.6,mm
